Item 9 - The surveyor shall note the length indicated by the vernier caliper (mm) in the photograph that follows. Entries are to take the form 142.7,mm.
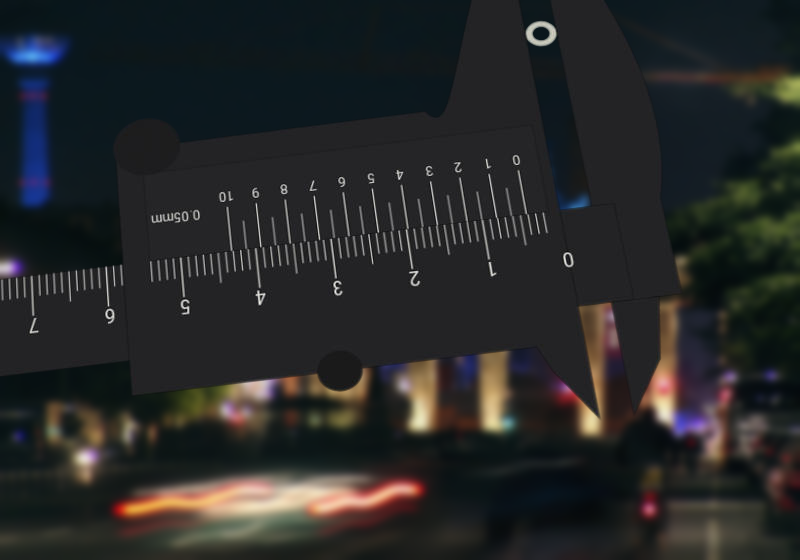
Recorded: 4.2,mm
